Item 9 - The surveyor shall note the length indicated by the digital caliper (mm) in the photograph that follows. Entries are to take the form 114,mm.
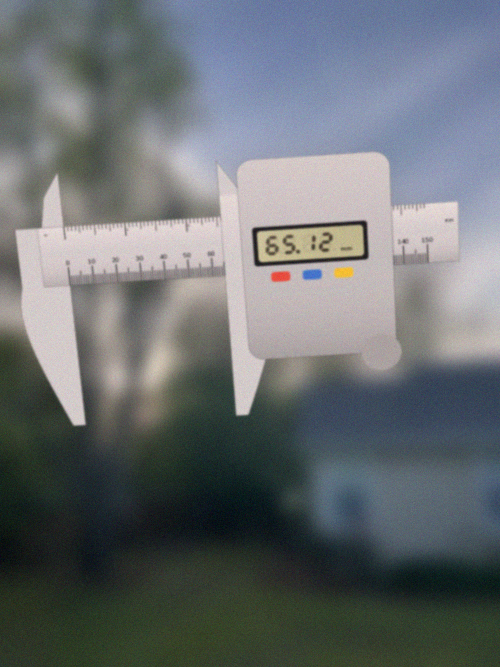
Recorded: 65.12,mm
